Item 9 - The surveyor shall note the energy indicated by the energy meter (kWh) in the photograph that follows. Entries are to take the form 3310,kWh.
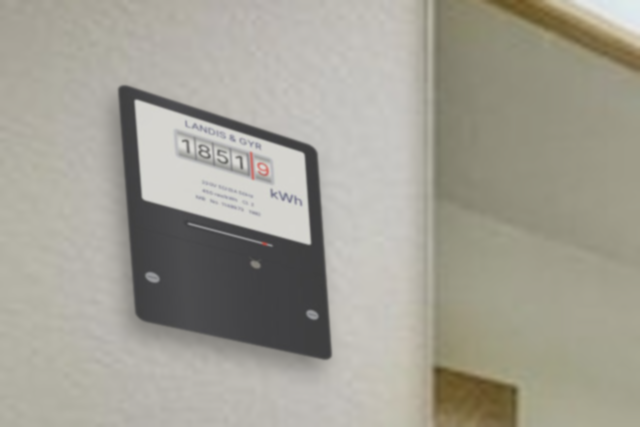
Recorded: 1851.9,kWh
